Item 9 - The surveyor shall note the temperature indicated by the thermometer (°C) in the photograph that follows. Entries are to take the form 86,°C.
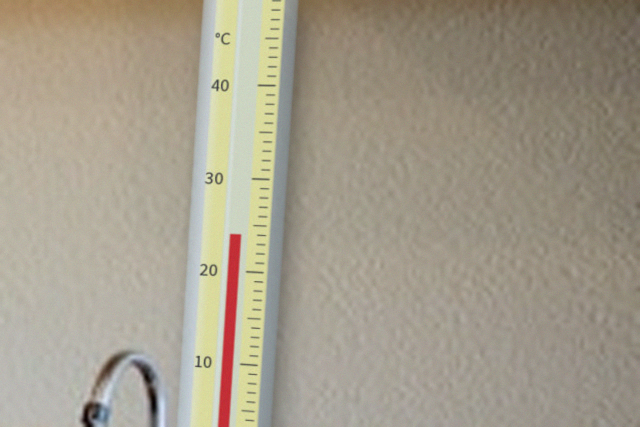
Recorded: 24,°C
